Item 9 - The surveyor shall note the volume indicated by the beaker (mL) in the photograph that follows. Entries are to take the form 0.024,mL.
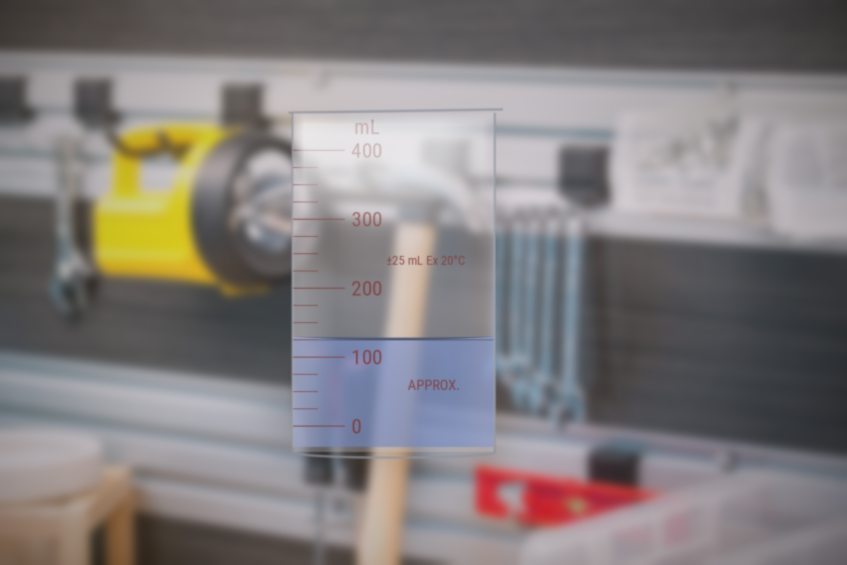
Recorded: 125,mL
